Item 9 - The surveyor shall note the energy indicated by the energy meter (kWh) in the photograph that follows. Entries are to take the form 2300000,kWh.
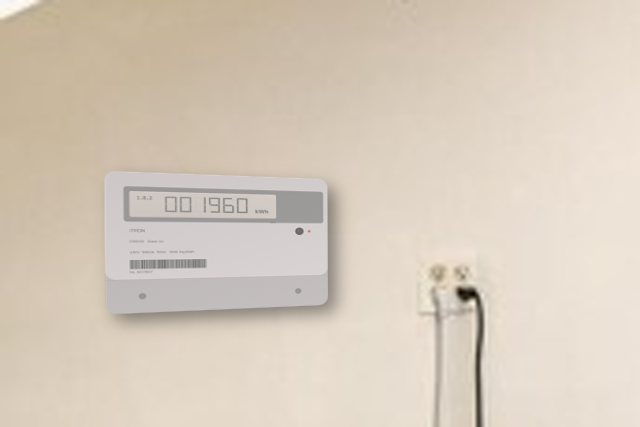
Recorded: 1960,kWh
